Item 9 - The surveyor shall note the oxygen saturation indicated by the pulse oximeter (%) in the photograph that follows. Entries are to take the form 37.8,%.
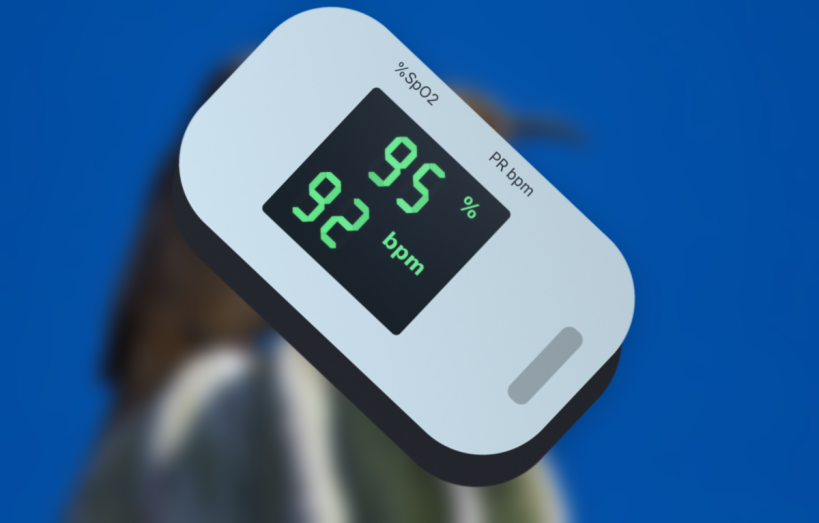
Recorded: 95,%
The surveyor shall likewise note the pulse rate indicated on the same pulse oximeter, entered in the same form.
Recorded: 92,bpm
